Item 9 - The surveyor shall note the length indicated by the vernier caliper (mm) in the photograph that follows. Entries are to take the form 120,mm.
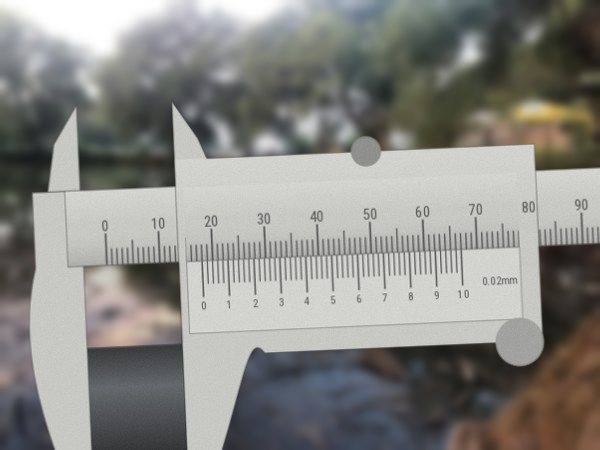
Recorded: 18.0,mm
